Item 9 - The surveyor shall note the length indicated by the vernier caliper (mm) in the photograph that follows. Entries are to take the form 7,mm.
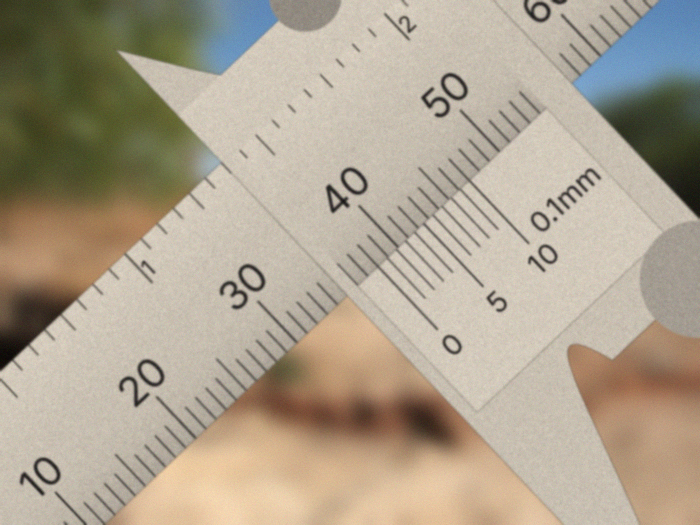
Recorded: 38.0,mm
